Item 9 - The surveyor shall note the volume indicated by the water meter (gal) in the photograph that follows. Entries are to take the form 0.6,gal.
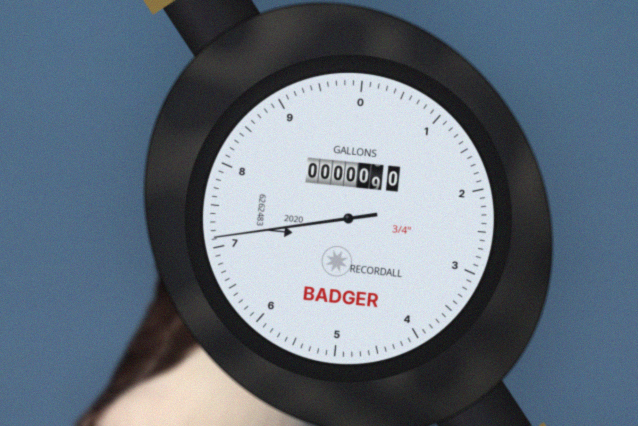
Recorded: 87.1,gal
